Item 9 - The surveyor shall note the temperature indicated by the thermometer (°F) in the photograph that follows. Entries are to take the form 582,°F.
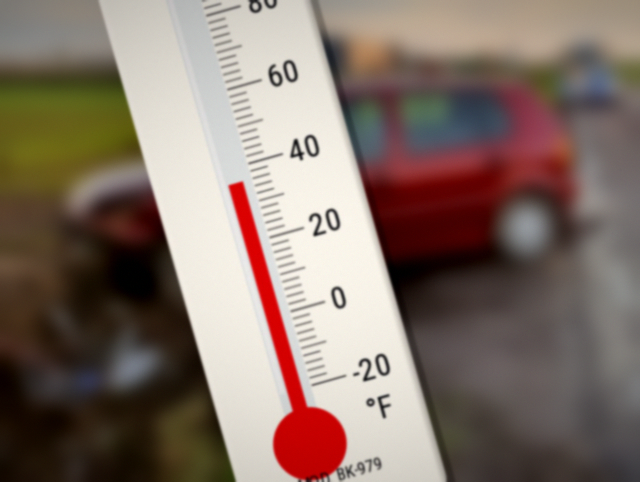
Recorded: 36,°F
